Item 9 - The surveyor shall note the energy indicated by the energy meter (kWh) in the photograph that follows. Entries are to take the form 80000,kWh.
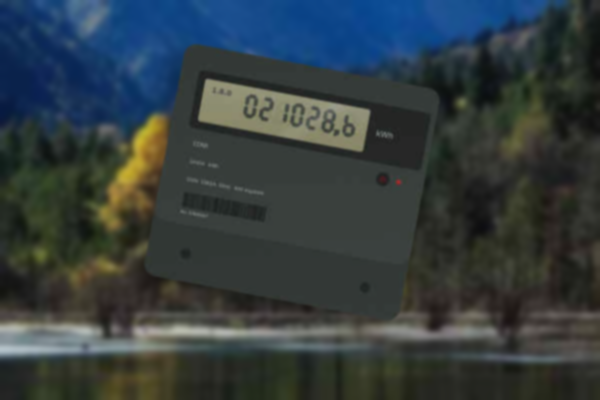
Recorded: 21028.6,kWh
